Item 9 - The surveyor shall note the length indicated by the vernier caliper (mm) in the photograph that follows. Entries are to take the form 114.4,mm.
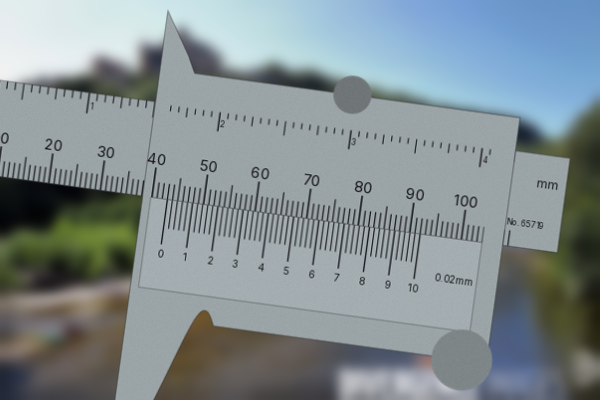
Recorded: 43.0,mm
